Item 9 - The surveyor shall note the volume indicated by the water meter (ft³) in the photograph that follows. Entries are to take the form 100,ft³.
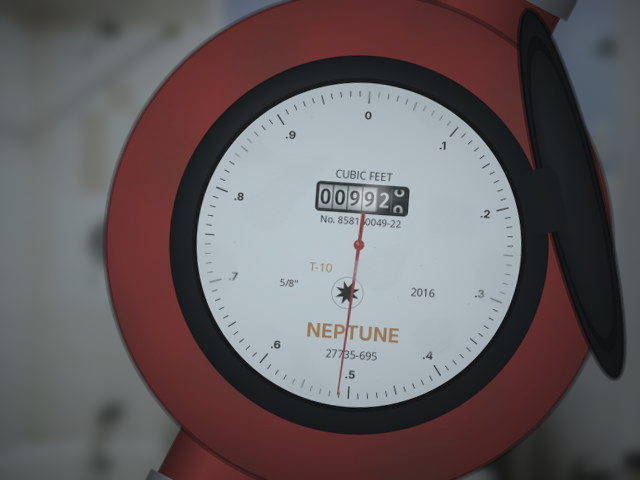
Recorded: 9928.51,ft³
